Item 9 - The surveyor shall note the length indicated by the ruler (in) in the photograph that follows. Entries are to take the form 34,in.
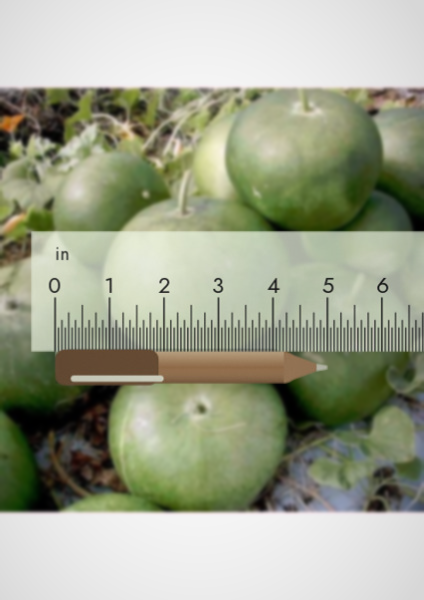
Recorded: 5,in
